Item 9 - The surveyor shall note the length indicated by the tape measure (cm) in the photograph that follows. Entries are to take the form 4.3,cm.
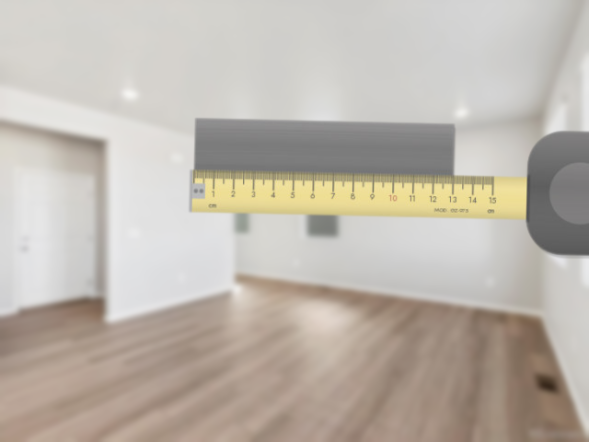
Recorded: 13,cm
